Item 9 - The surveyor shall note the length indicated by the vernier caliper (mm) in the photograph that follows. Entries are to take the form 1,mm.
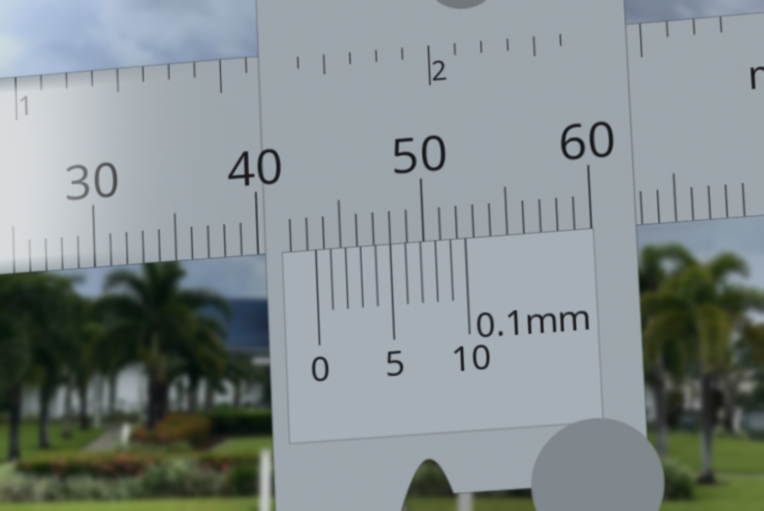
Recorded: 43.5,mm
